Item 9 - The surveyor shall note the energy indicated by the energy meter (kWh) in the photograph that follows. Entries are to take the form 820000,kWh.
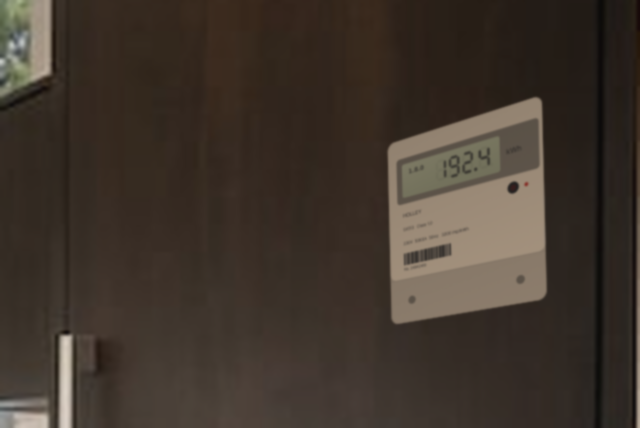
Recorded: 192.4,kWh
